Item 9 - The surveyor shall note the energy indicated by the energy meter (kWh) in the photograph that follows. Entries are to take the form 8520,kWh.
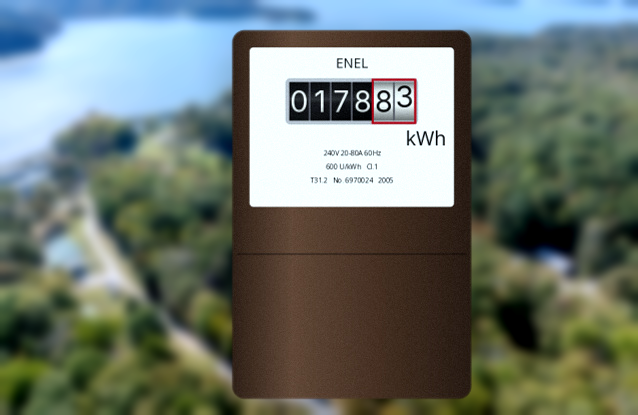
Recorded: 178.83,kWh
